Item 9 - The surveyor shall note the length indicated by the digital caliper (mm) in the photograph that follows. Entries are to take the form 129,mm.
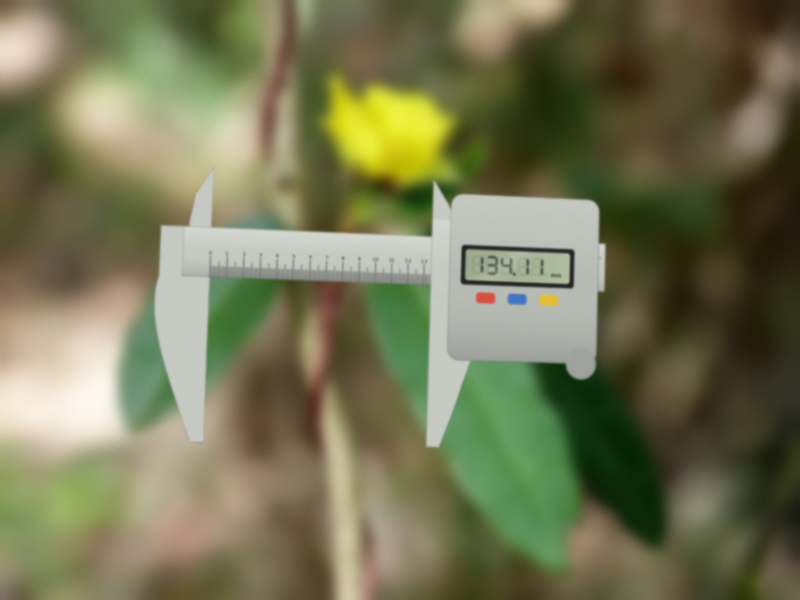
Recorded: 134.11,mm
